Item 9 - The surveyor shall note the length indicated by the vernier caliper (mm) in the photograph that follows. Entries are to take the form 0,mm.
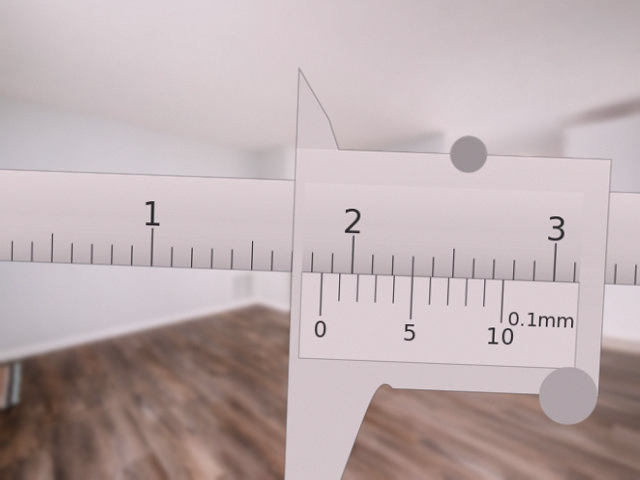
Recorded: 18.5,mm
